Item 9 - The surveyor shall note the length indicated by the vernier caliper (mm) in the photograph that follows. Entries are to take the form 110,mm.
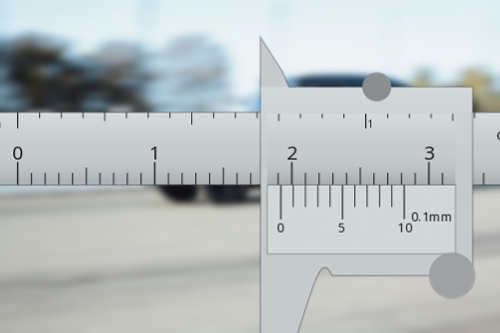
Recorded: 19.2,mm
